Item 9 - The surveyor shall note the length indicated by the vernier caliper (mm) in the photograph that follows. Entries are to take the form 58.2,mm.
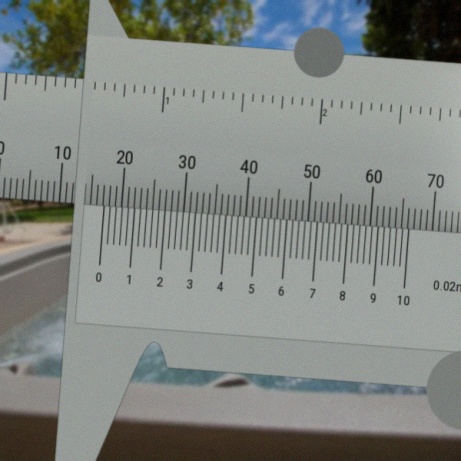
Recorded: 17.2,mm
